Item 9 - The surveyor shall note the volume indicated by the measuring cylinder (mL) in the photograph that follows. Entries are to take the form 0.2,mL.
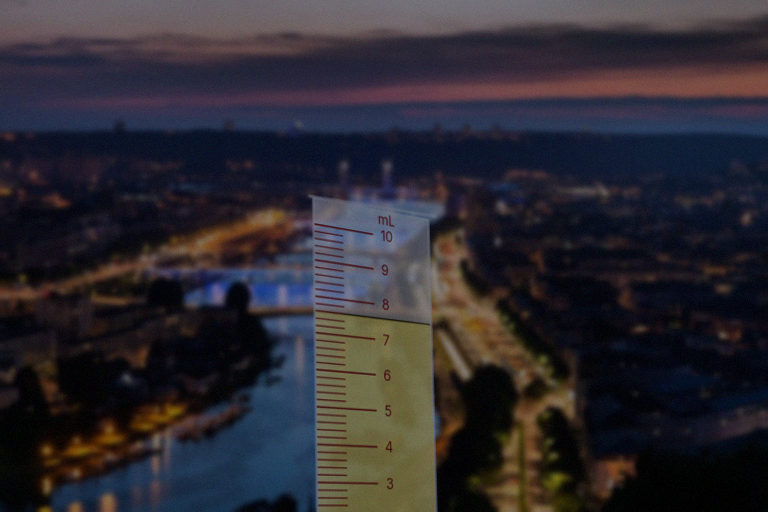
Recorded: 7.6,mL
